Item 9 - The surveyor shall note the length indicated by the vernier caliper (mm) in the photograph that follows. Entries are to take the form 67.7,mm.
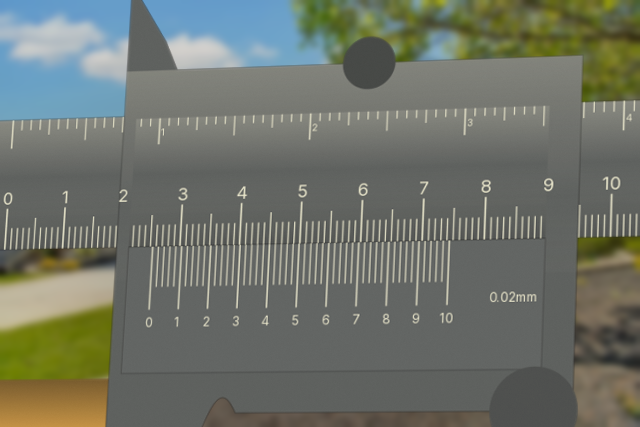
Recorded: 25.4,mm
